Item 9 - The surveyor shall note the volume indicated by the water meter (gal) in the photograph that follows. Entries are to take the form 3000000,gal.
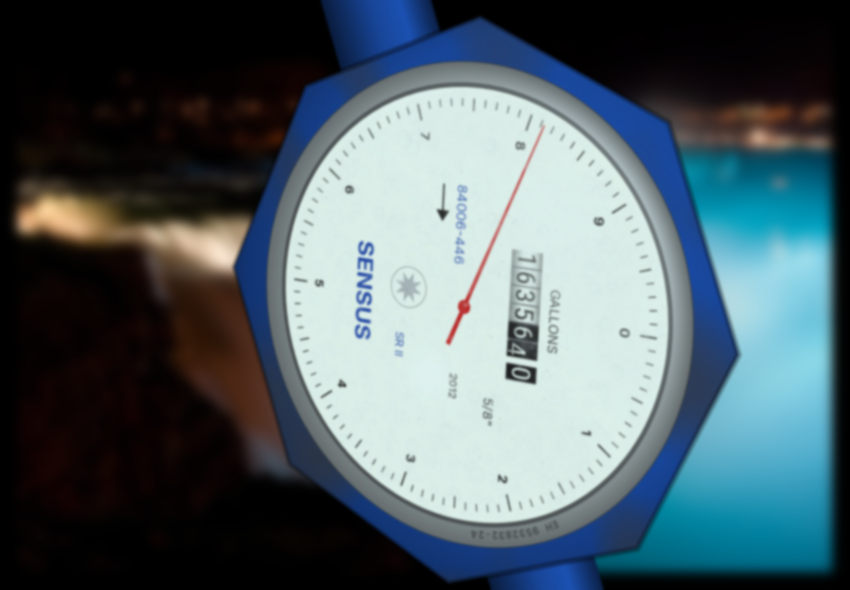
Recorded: 1635638.1,gal
